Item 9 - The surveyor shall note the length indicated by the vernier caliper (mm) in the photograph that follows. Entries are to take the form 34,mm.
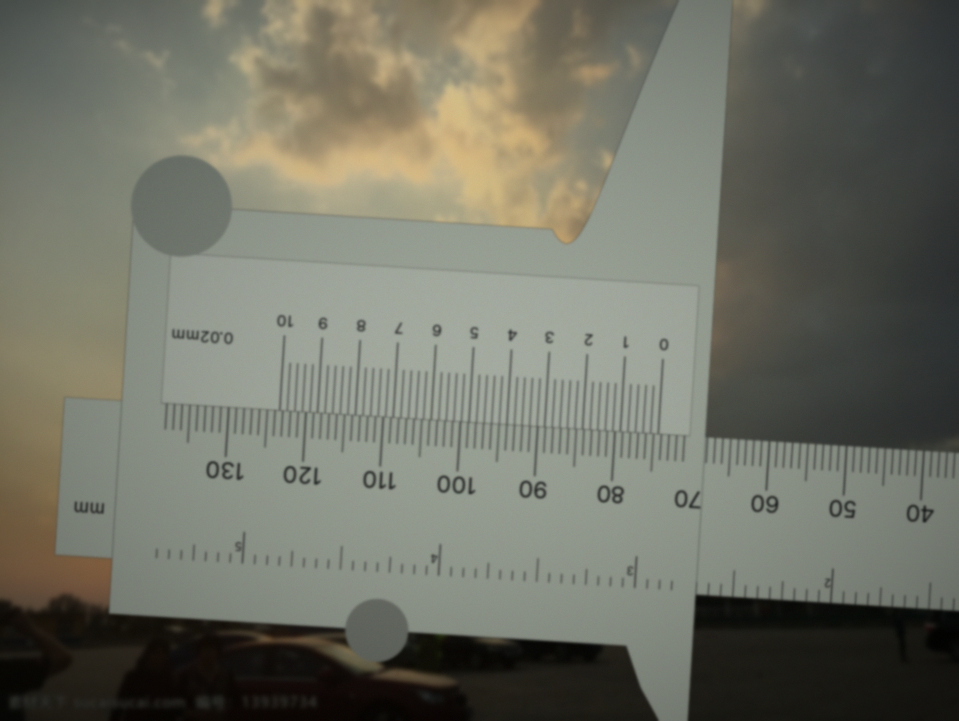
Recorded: 74.4,mm
